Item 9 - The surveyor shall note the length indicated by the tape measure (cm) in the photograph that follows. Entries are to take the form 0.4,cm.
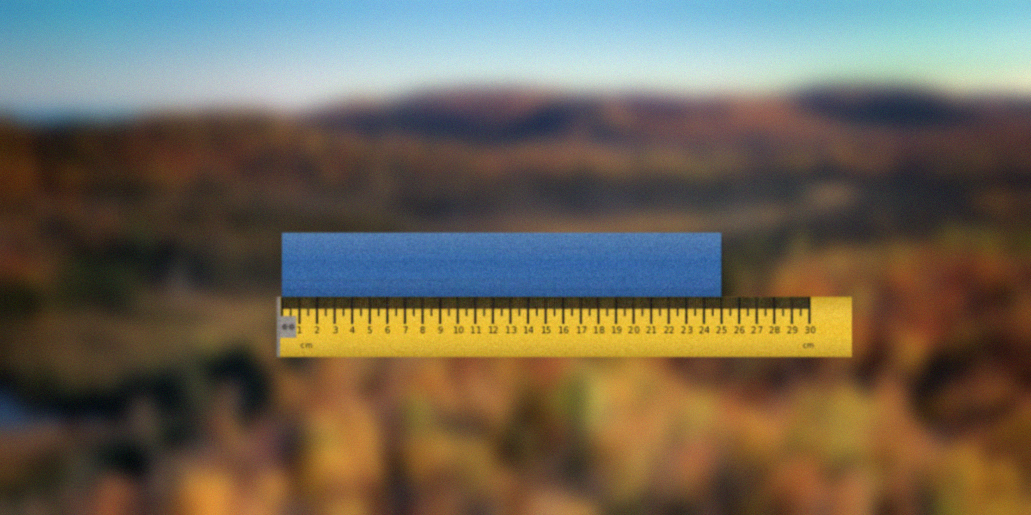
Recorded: 25,cm
